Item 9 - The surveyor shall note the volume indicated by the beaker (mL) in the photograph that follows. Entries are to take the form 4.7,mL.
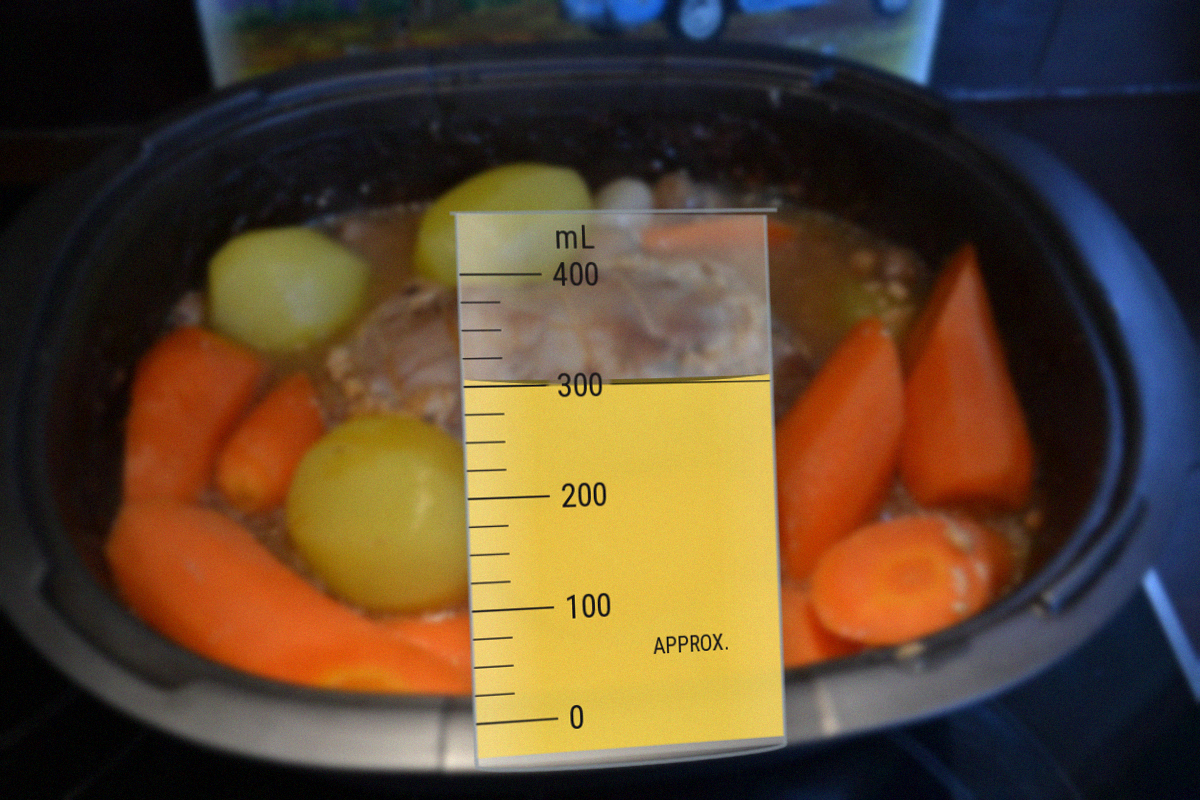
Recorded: 300,mL
